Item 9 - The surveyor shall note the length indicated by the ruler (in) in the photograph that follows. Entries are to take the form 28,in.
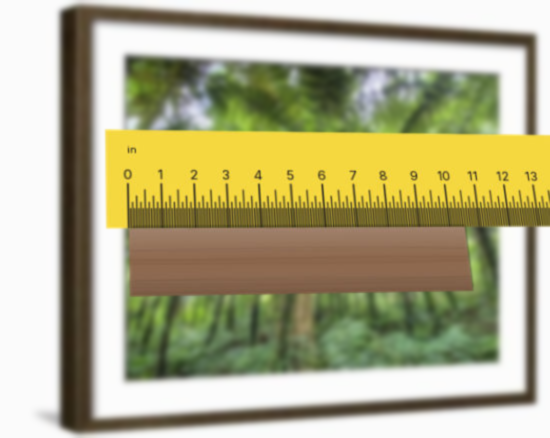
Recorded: 10.5,in
